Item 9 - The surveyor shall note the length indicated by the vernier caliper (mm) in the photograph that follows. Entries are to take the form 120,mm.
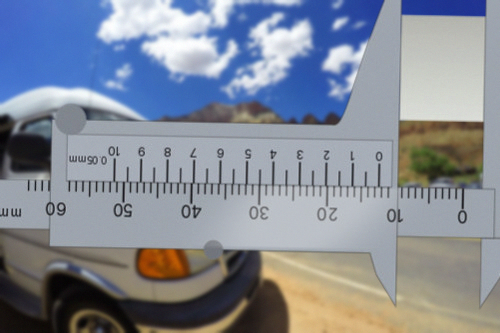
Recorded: 12.4,mm
